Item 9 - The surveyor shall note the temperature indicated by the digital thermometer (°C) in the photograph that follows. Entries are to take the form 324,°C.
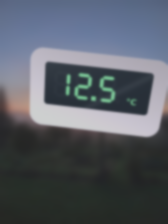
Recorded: 12.5,°C
